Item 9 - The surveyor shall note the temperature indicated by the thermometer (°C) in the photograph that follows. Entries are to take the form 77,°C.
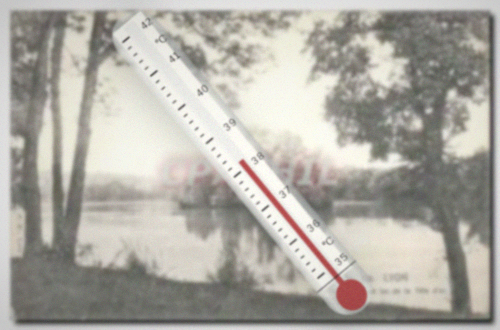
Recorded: 38.2,°C
